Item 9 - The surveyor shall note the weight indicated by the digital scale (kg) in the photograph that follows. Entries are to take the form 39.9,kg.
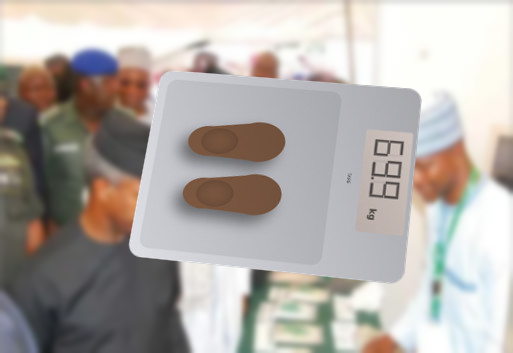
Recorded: 69.9,kg
